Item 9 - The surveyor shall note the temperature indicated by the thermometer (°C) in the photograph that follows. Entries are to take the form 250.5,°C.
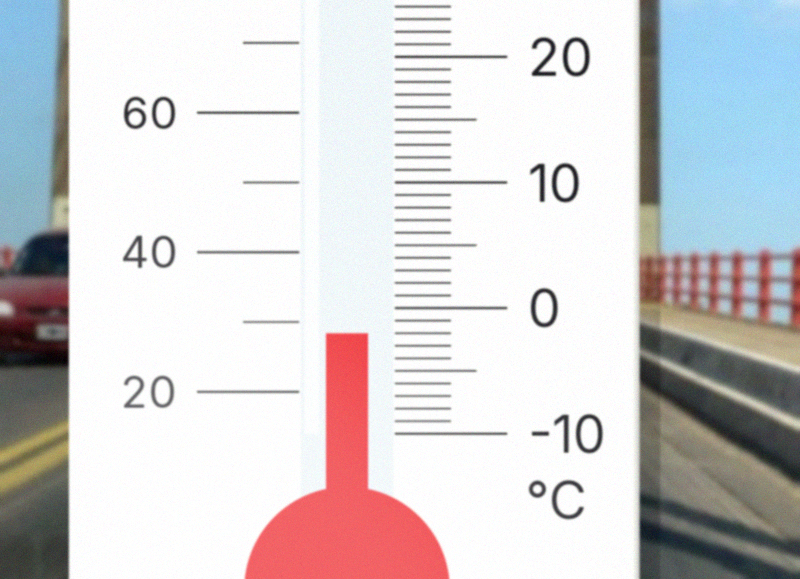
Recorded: -2,°C
